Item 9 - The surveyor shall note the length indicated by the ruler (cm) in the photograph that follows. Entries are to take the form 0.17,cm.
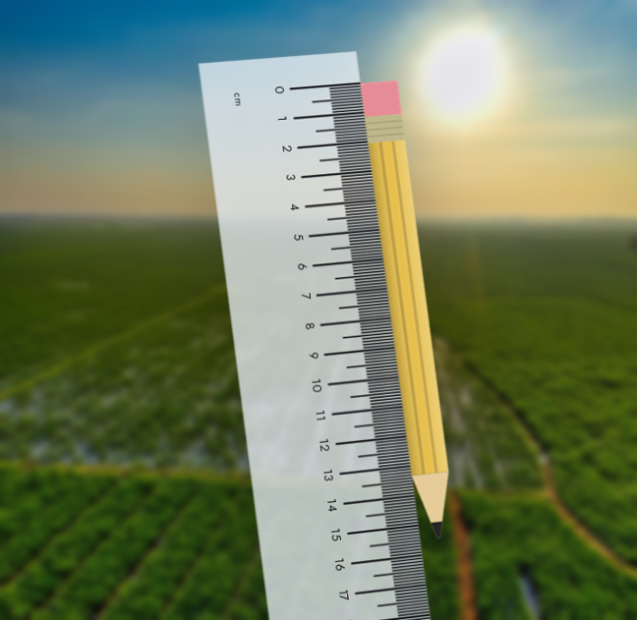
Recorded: 15.5,cm
